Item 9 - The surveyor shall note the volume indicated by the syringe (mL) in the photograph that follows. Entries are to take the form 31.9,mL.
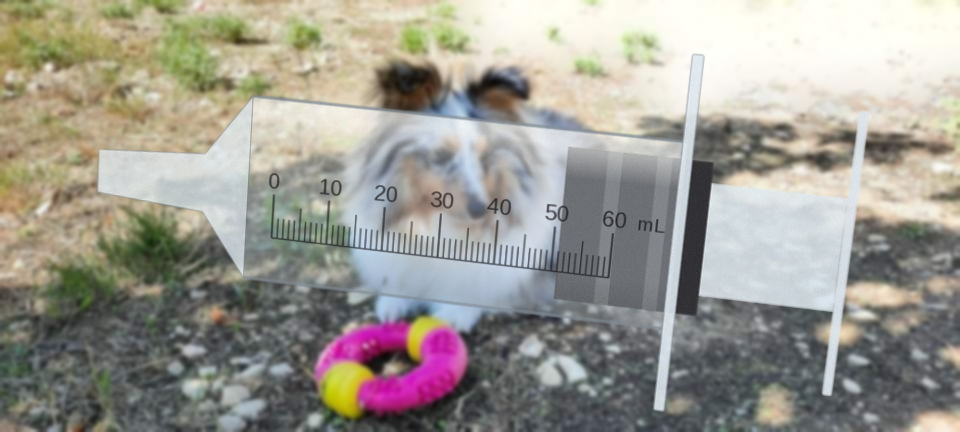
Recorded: 51,mL
